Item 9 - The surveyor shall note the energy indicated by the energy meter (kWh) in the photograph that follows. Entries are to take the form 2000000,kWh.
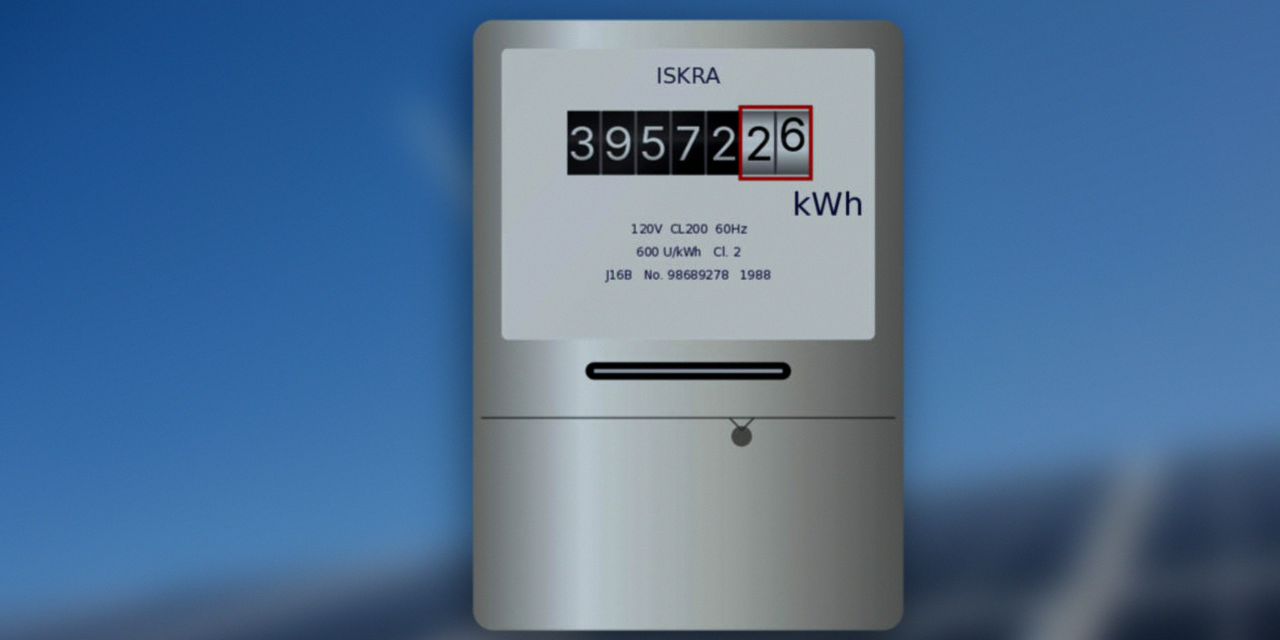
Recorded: 39572.26,kWh
